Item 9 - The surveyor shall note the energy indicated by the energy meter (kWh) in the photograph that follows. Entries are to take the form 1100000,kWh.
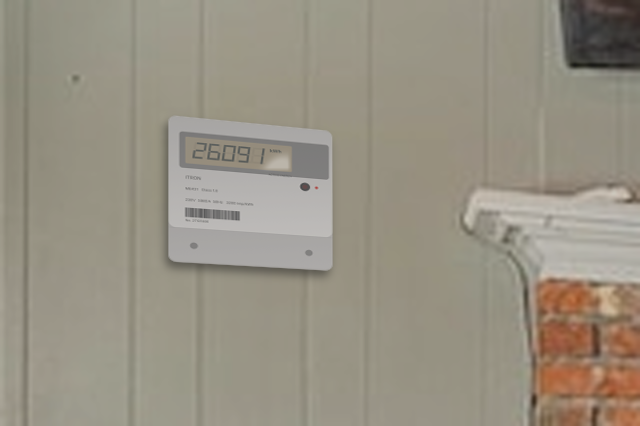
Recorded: 26091,kWh
